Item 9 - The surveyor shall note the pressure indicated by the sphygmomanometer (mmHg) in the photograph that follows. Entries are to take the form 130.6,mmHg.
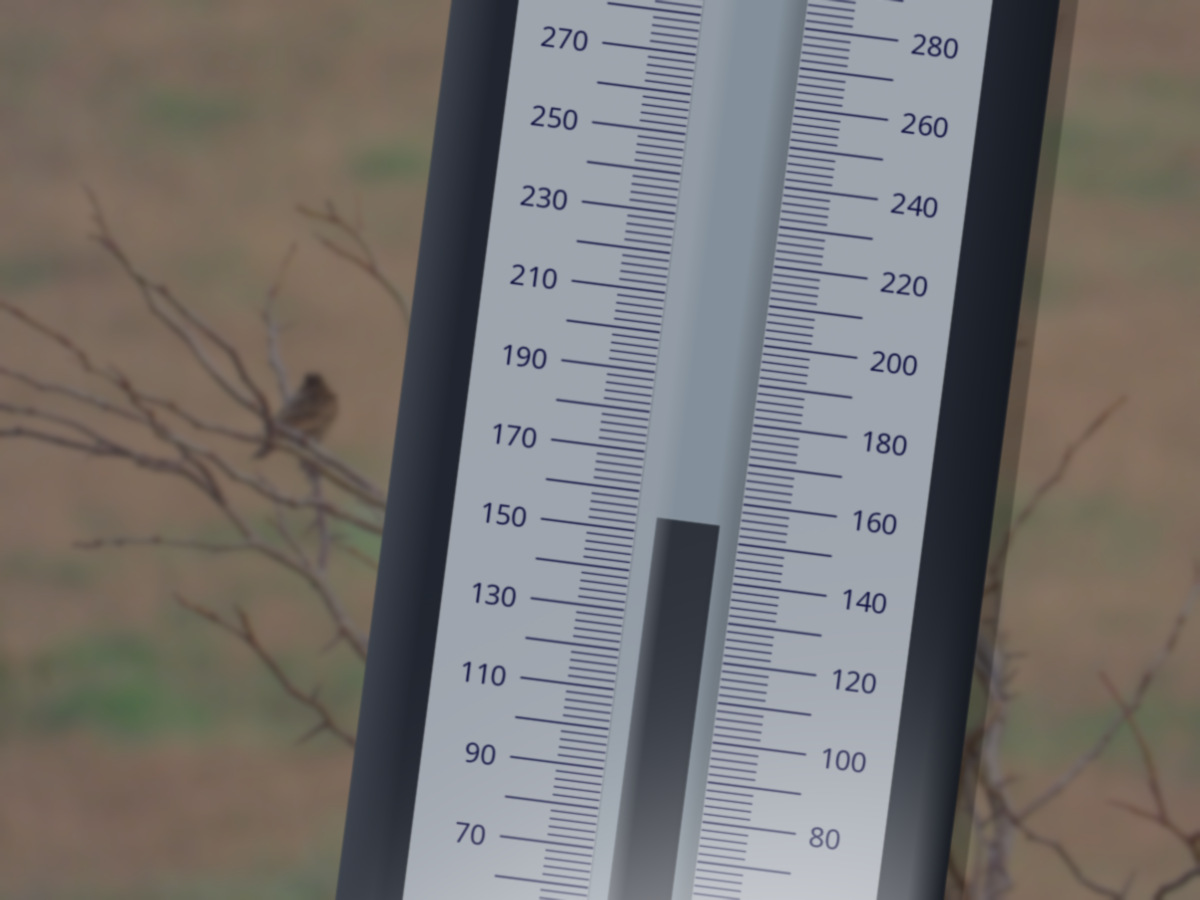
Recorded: 154,mmHg
